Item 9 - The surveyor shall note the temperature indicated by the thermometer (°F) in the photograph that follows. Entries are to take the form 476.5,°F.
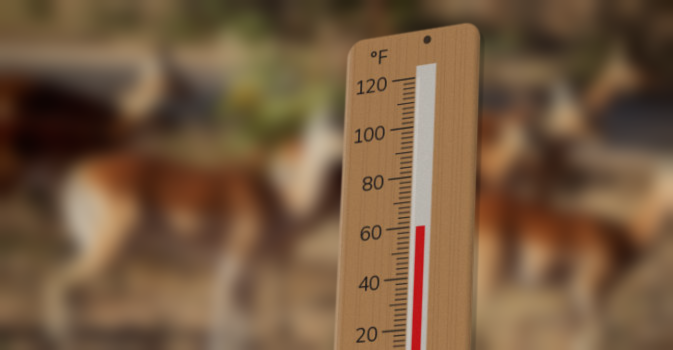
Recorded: 60,°F
